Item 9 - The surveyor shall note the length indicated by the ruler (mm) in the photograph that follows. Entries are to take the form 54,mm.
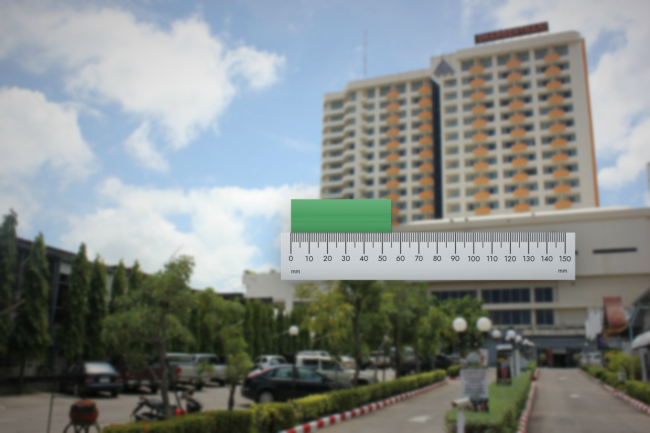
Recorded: 55,mm
